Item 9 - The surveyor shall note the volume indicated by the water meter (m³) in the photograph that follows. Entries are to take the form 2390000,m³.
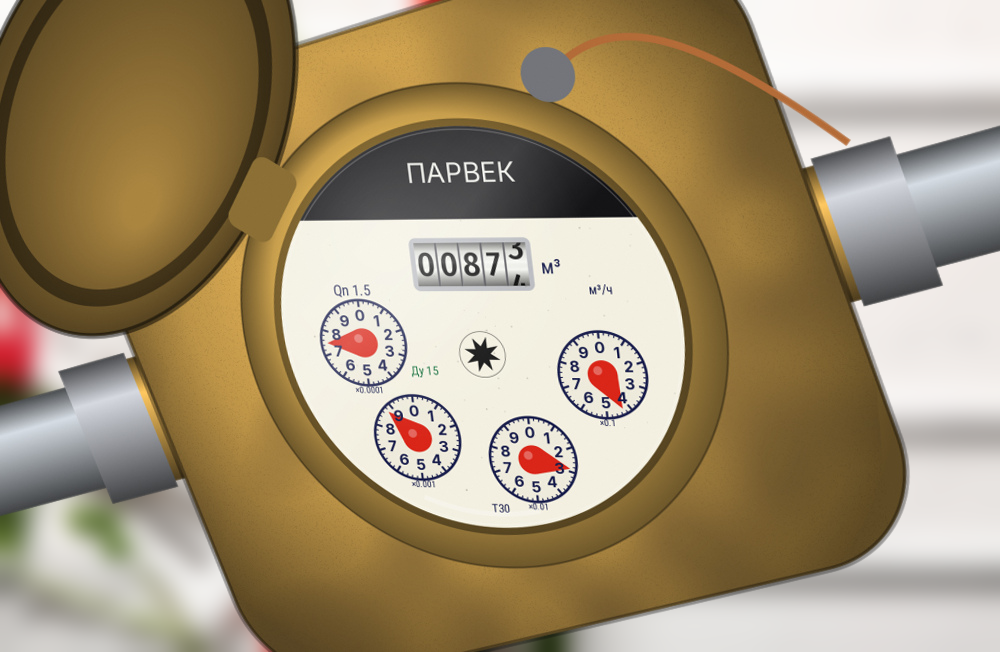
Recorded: 873.4287,m³
